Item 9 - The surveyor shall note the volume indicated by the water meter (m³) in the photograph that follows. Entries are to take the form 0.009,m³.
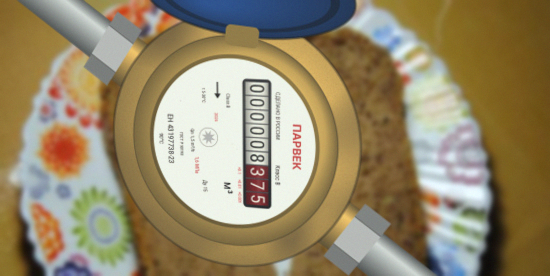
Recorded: 8.375,m³
